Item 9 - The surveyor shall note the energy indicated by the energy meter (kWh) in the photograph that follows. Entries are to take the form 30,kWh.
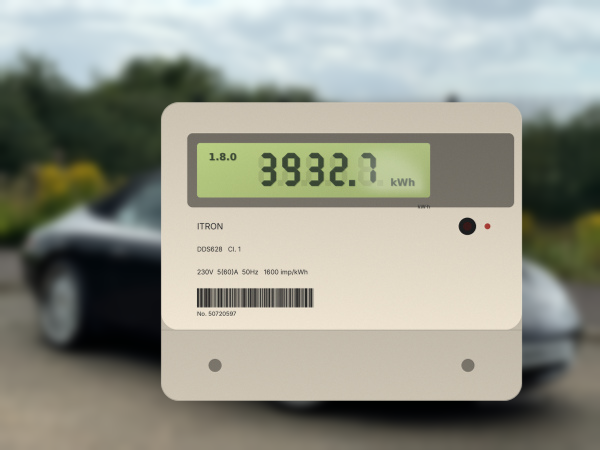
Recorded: 3932.7,kWh
